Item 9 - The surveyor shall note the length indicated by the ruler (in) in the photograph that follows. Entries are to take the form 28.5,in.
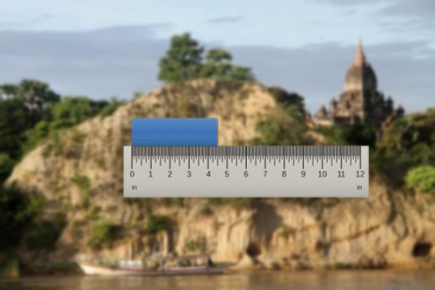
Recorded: 4.5,in
